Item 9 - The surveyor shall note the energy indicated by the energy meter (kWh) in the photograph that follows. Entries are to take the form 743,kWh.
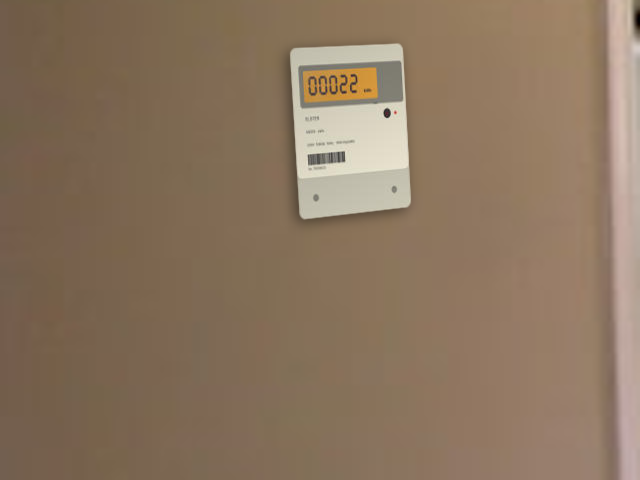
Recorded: 22,kWh
